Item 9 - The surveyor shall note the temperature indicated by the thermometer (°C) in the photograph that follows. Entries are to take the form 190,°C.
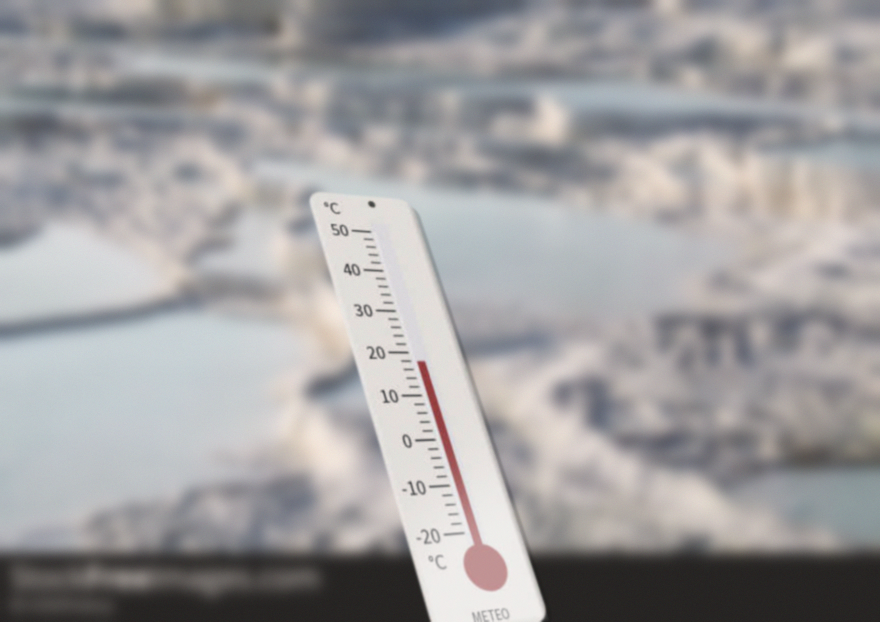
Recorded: 18,°C
